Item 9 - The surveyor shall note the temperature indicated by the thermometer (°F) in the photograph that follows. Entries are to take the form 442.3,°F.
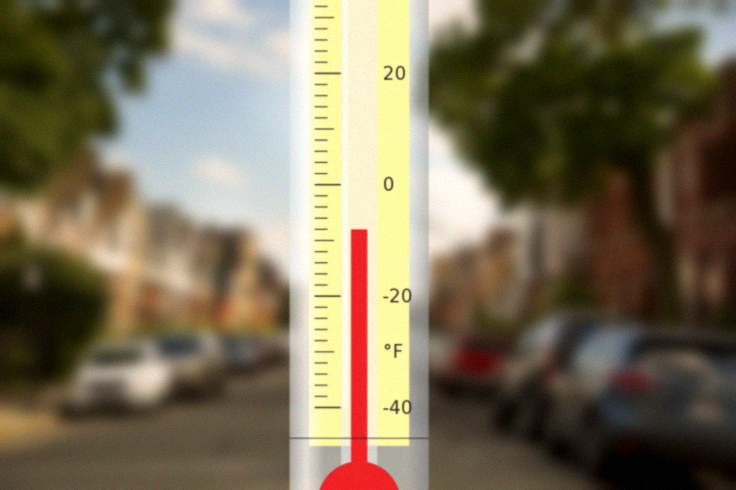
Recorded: -8,°F
